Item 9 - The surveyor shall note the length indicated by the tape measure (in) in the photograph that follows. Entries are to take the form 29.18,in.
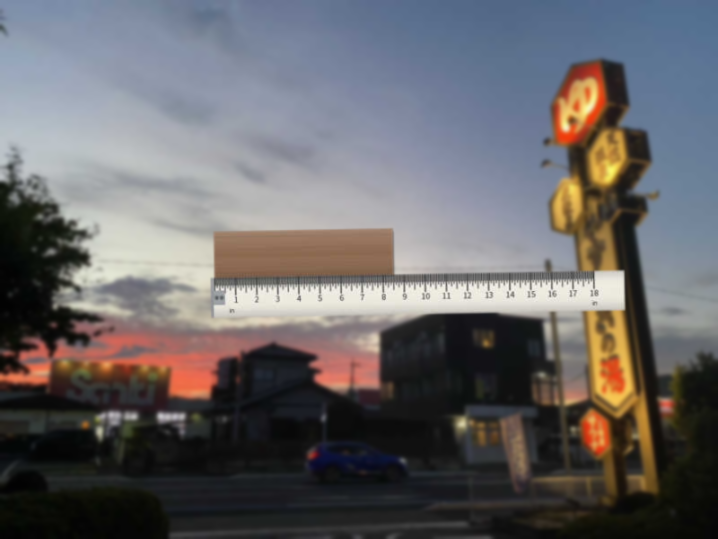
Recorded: 8.5,in
